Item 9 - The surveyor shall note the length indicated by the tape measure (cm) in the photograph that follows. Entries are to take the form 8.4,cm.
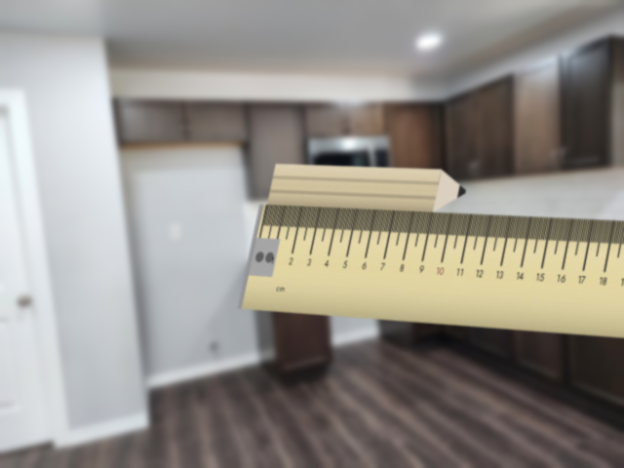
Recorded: 10.5,cm
